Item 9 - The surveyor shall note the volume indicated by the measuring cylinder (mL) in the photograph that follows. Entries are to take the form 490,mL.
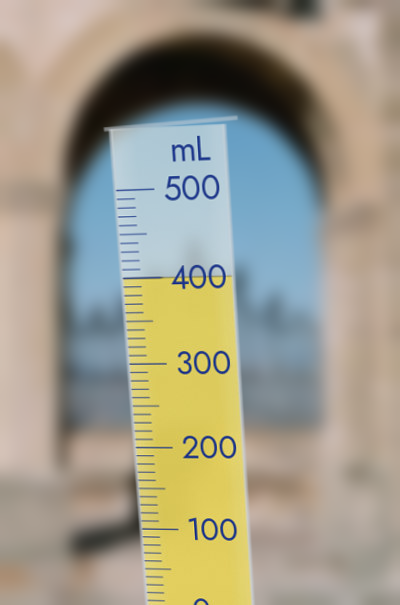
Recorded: 400,mL
